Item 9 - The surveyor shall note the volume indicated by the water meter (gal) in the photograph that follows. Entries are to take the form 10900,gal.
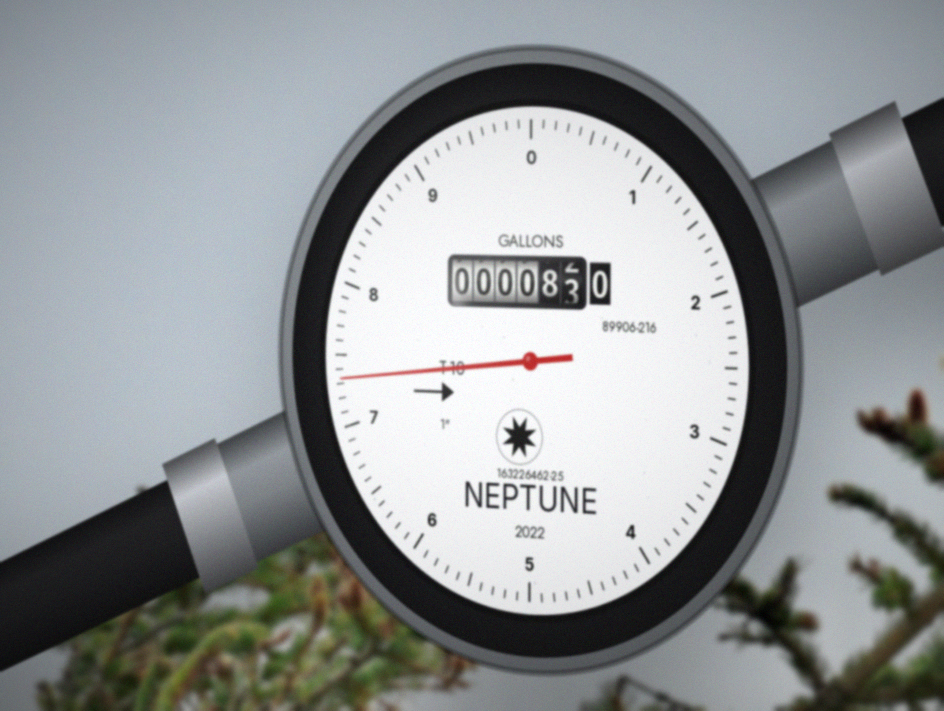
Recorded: 827.3,gal
